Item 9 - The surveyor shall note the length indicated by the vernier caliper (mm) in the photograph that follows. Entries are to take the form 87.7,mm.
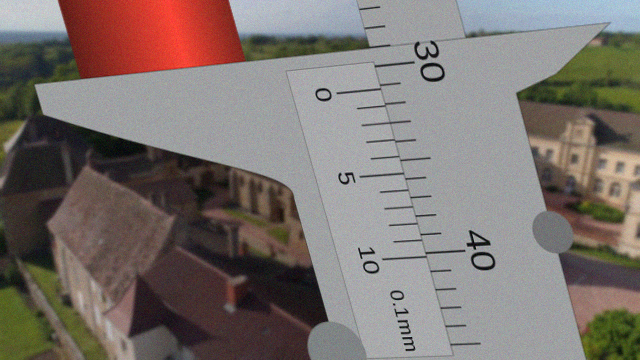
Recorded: 31.2,mm
